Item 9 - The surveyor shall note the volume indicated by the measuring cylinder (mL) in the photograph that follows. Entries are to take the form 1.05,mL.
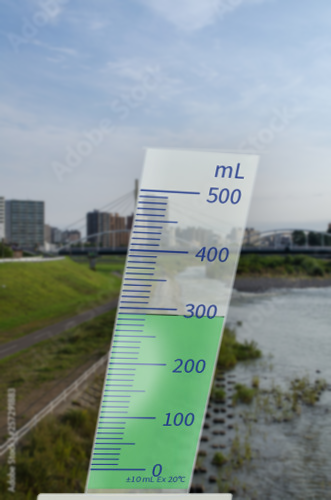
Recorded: 290,mL
